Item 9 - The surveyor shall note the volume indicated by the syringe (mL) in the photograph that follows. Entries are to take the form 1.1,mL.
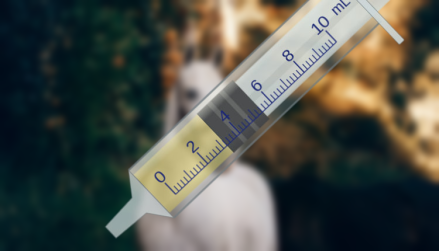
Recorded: 3.2,mL
